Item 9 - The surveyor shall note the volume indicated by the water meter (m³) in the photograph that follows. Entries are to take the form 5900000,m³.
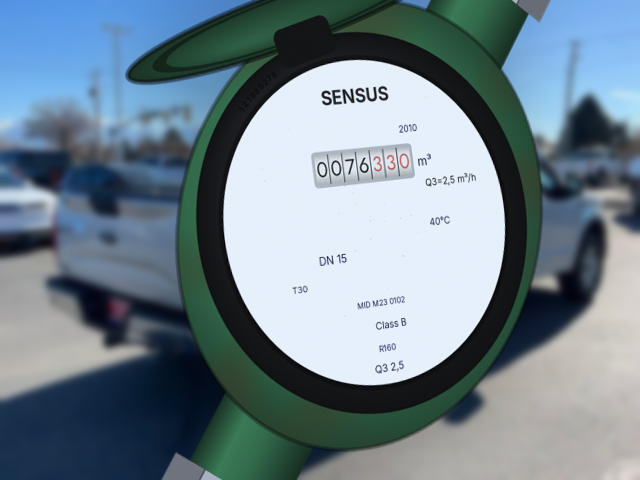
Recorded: 76.330,m³
